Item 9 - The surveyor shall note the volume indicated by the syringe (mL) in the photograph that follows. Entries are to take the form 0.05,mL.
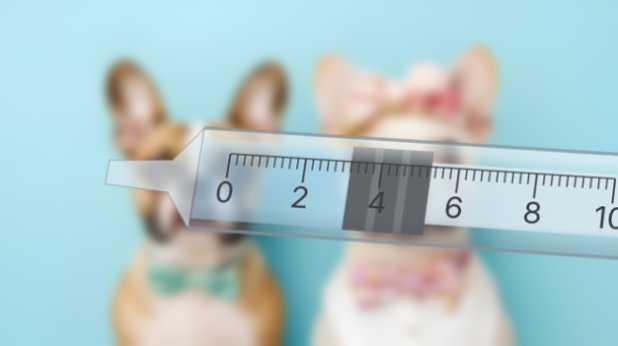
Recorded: 3.2,mL
